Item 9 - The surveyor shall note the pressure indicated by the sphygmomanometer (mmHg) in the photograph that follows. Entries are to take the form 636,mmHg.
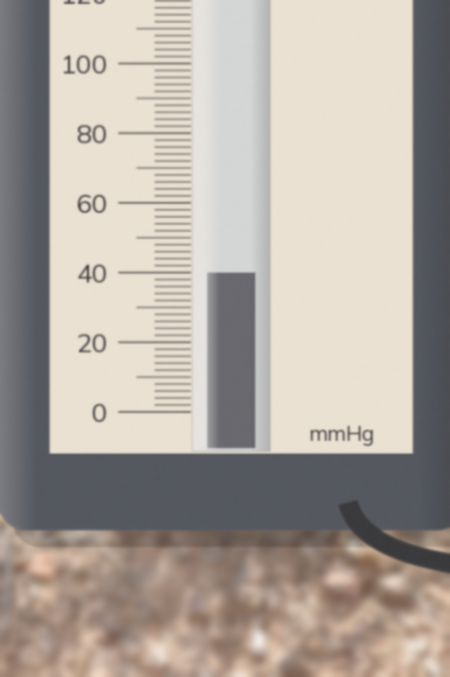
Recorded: 40,mmHg
